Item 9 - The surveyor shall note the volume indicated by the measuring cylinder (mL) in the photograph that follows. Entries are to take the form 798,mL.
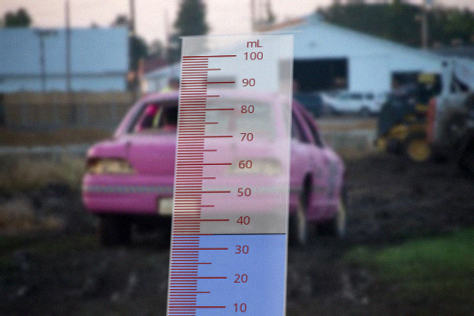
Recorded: 35,mL
